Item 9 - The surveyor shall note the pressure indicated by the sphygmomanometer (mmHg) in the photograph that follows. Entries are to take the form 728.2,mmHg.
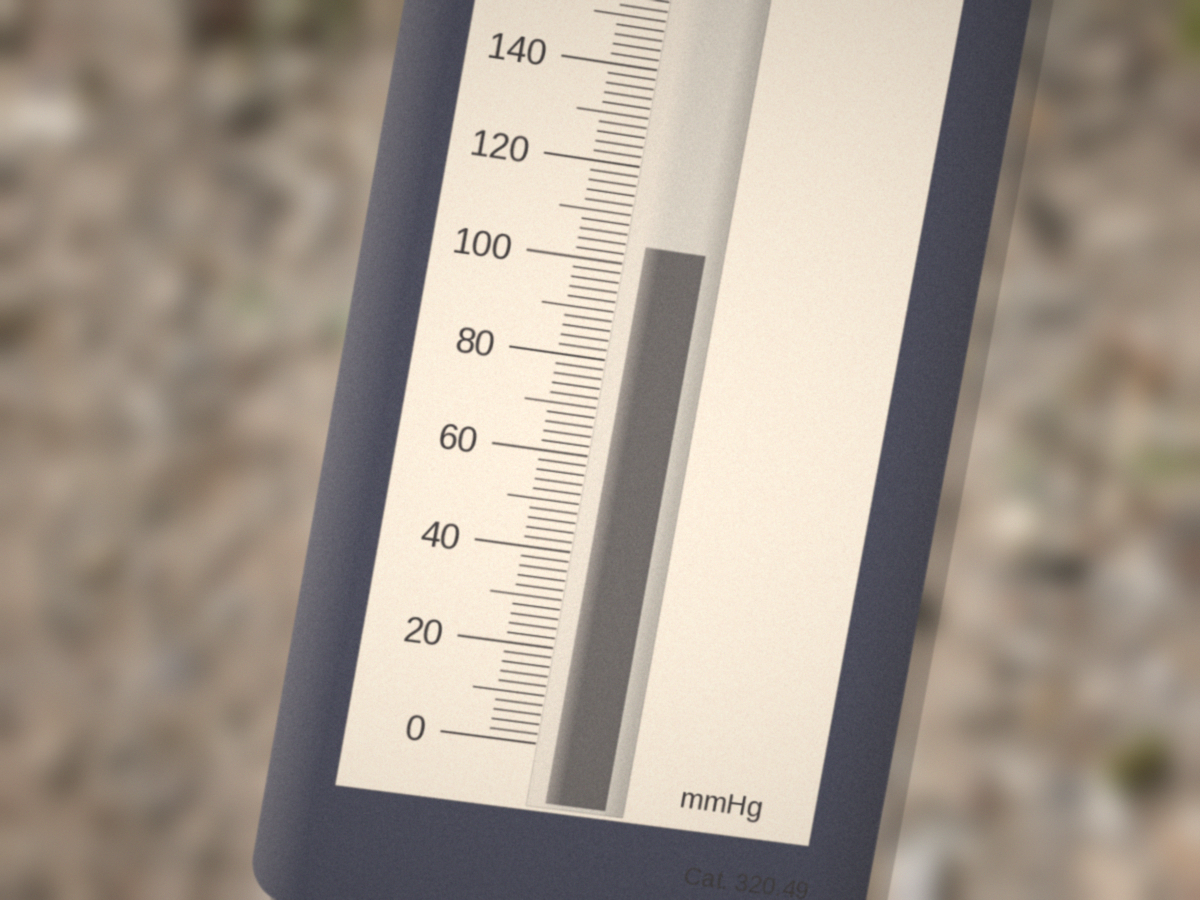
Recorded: 104,mmHg
